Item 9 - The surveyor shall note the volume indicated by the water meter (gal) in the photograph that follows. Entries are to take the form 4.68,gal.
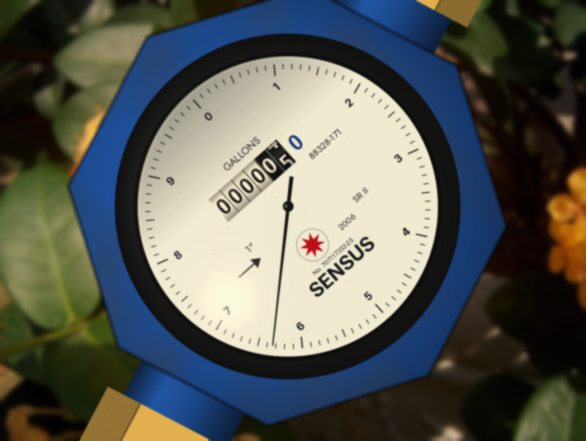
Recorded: 46.3,gal
